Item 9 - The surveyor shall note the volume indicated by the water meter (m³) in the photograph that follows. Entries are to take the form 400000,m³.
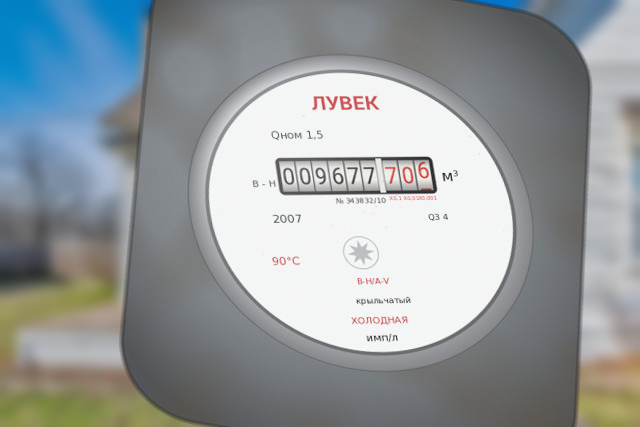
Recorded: 9677.706,m³
